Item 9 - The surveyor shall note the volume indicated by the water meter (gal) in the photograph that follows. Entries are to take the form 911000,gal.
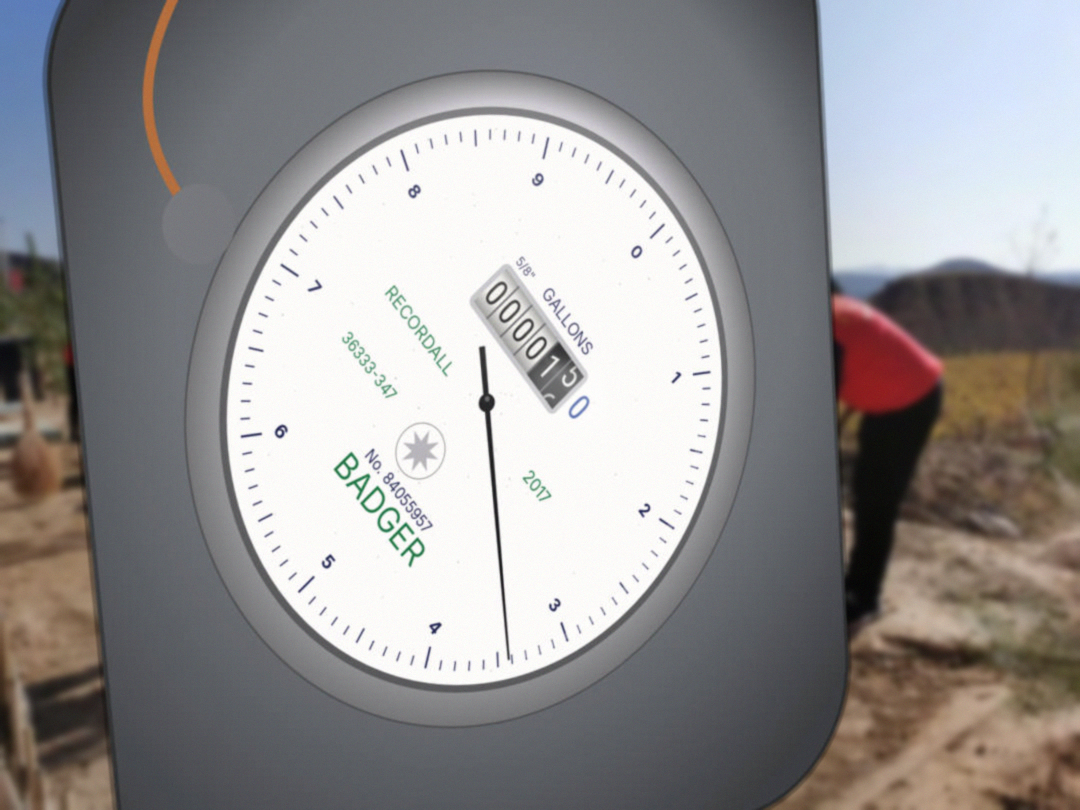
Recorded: 153.4,gal
